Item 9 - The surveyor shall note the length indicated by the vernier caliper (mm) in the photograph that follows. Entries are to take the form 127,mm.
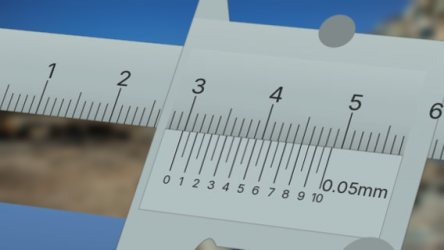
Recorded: 29.8,mm
